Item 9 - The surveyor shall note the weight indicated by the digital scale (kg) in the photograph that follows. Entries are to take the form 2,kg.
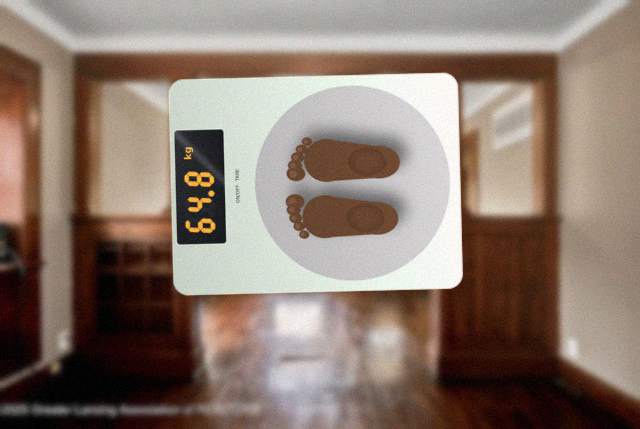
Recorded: 64.8,kg
